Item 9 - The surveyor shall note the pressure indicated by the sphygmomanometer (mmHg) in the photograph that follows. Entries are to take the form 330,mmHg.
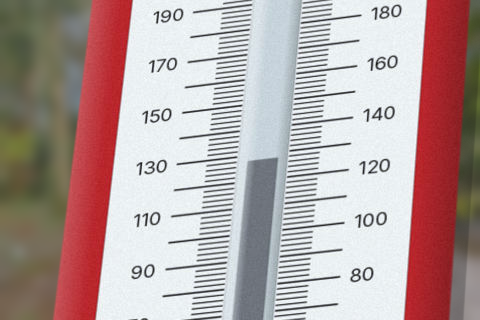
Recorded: 128,mmHg
